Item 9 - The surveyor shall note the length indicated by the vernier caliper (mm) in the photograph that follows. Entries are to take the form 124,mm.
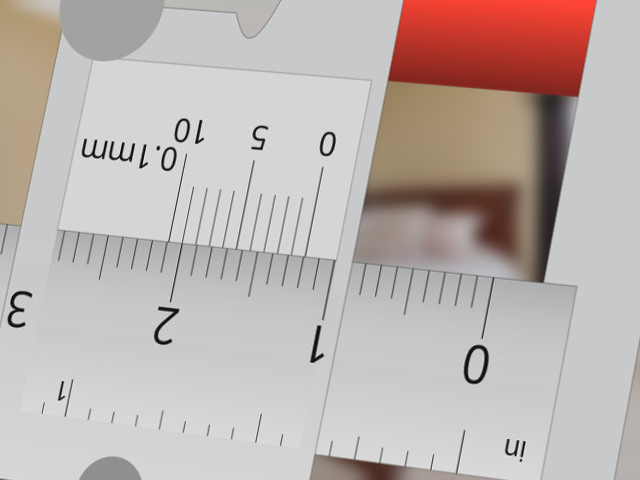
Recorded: 11.9,mm
